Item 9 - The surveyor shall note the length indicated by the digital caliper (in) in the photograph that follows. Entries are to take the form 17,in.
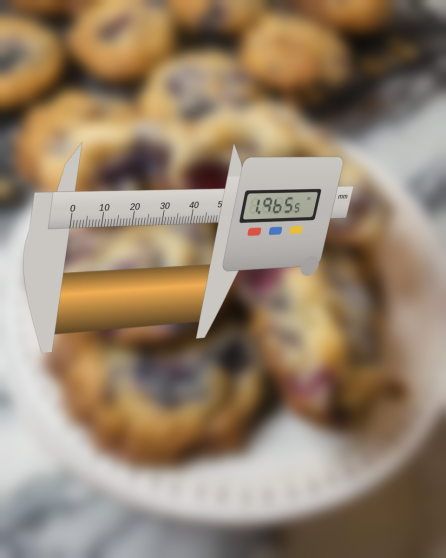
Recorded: 1.9655,in
